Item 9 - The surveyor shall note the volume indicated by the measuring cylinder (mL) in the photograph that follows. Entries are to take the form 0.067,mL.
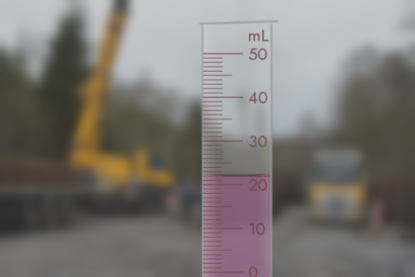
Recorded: 22,mL
